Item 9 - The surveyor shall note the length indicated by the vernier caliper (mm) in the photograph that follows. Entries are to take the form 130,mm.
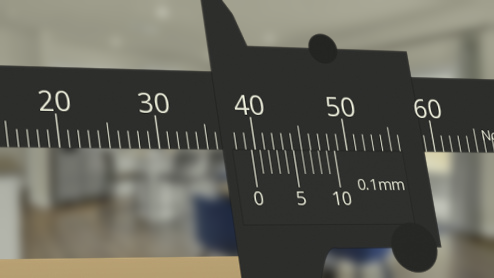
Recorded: 39.6,mm
